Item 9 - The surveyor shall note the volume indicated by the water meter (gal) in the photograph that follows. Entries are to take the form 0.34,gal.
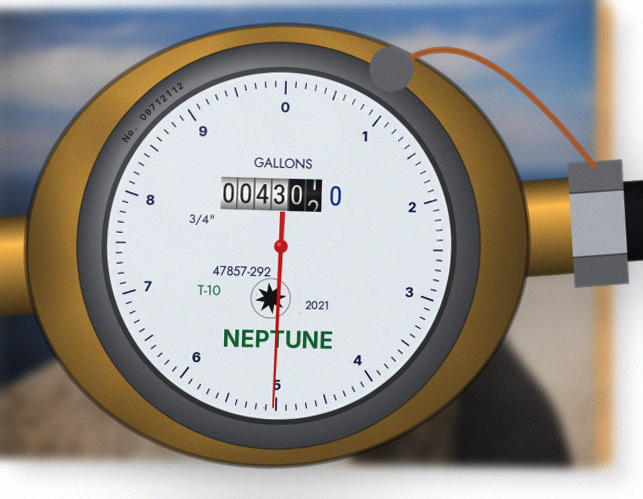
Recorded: 43015.0,gal
